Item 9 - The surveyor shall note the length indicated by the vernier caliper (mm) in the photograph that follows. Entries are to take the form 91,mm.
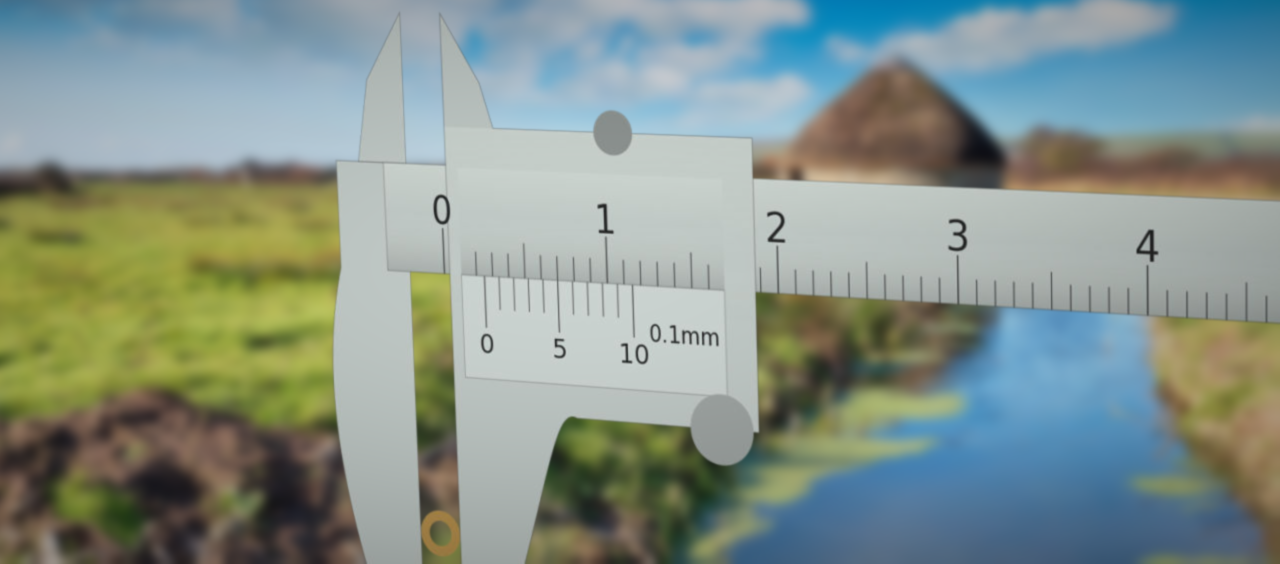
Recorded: 2.5,mm
